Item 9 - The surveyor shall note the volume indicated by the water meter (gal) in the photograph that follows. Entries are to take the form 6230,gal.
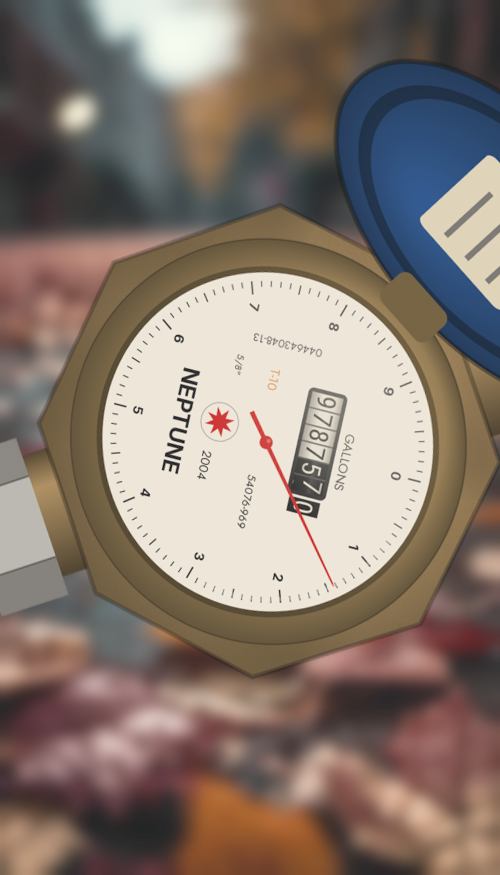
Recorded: 9787571.4,gal
